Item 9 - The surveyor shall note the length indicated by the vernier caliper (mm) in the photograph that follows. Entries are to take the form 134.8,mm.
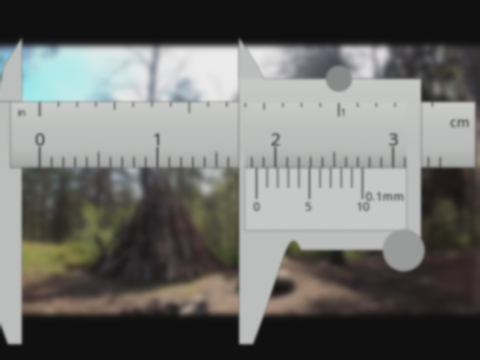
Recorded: 18.4,mm
